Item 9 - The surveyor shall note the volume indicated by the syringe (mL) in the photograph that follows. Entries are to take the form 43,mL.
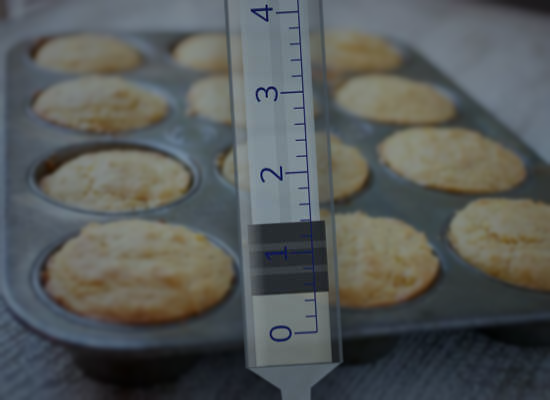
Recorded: 0.5,mL
